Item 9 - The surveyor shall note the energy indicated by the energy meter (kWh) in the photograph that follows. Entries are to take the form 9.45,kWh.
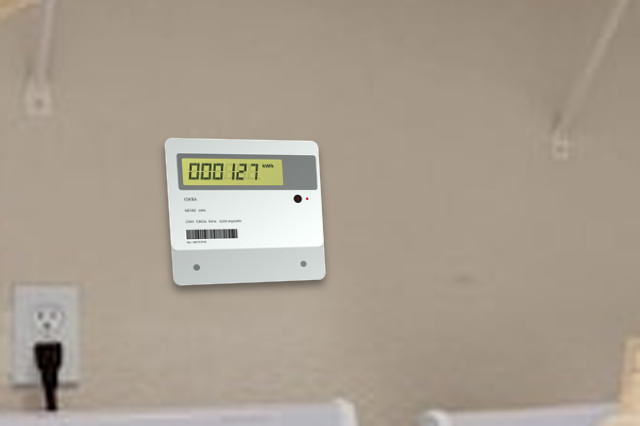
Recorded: 127,kWh
